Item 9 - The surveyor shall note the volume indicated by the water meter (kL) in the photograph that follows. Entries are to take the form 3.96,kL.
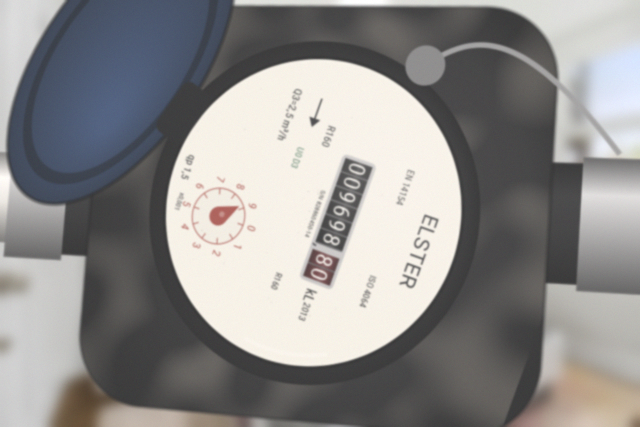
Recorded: 9698.808,kL
